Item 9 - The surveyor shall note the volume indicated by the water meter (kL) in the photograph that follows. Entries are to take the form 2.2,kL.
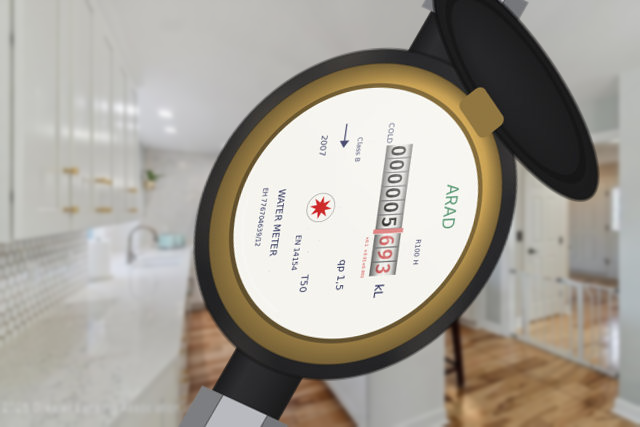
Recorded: 5.693,kL
